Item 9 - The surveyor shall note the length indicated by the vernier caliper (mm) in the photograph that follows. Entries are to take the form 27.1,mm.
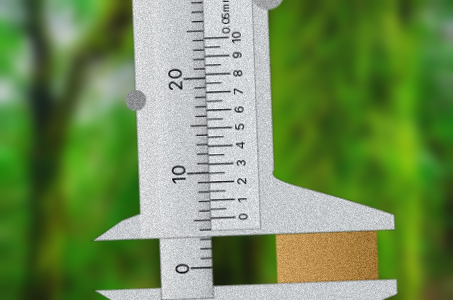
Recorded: 5.2,mm
